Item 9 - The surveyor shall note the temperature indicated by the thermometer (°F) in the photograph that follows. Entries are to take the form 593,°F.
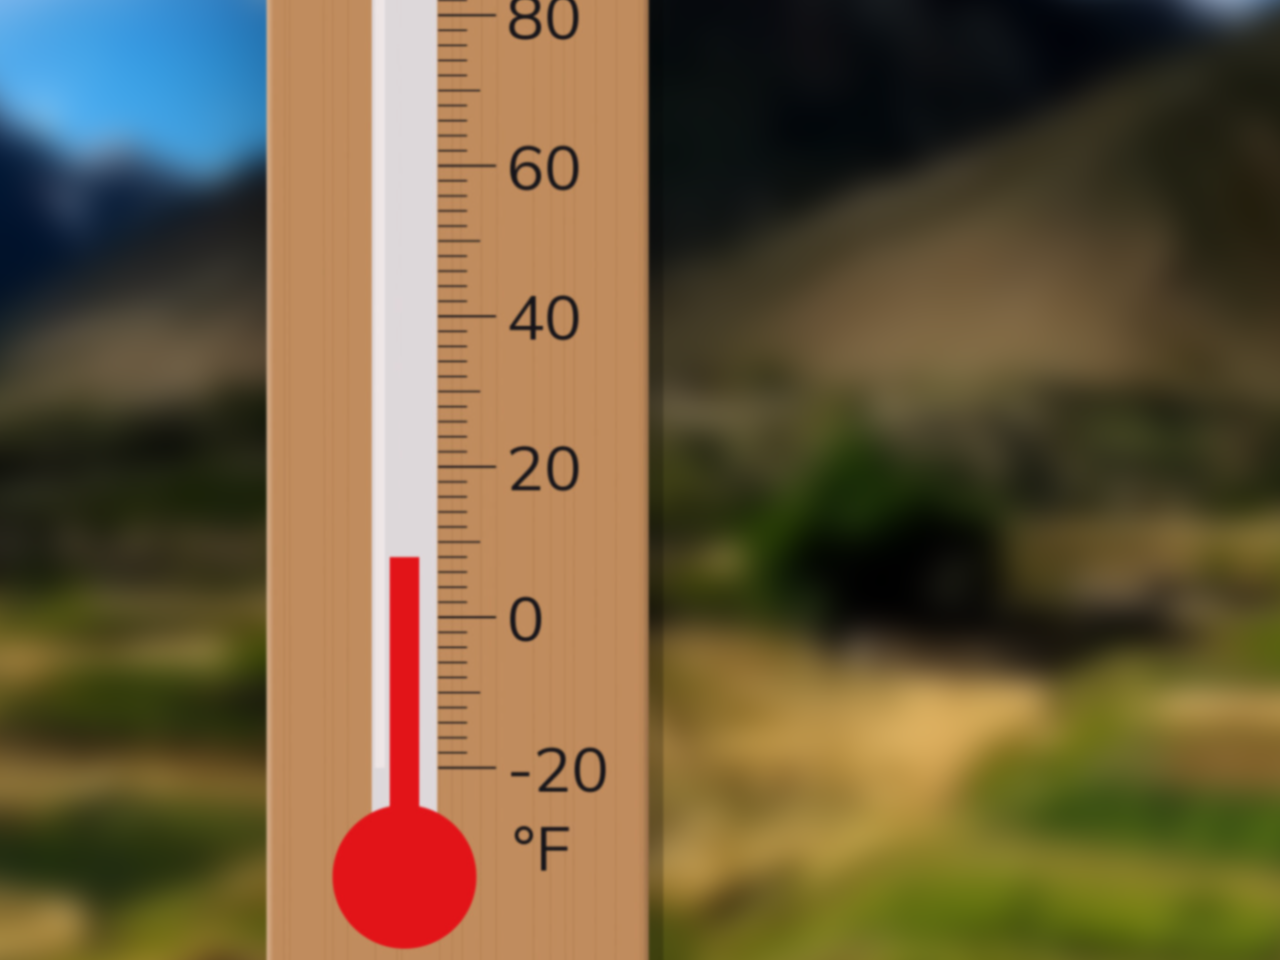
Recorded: 8,°F
